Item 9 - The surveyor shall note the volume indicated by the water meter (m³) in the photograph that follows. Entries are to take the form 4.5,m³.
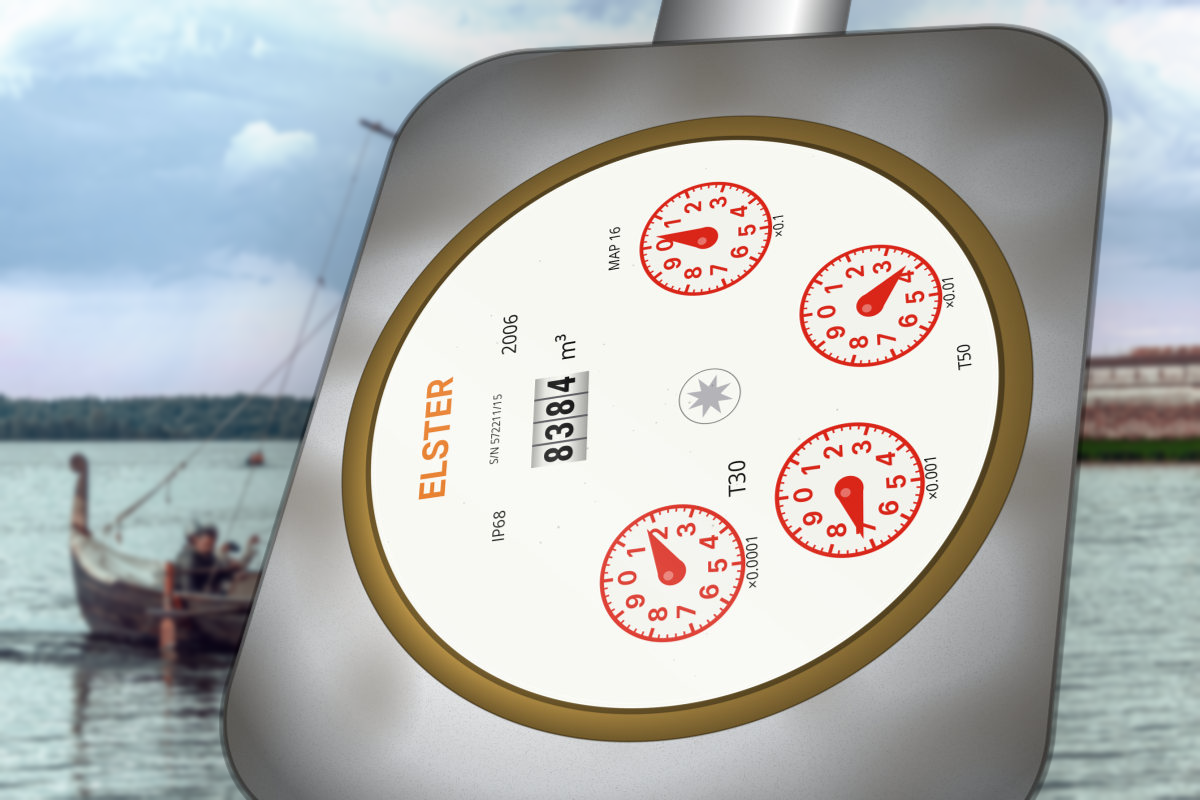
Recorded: 8384.0371,m³
